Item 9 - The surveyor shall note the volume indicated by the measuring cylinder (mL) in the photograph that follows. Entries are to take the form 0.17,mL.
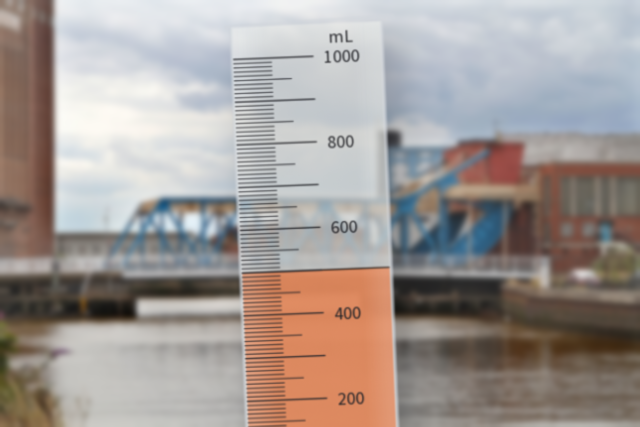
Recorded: 500,mL
